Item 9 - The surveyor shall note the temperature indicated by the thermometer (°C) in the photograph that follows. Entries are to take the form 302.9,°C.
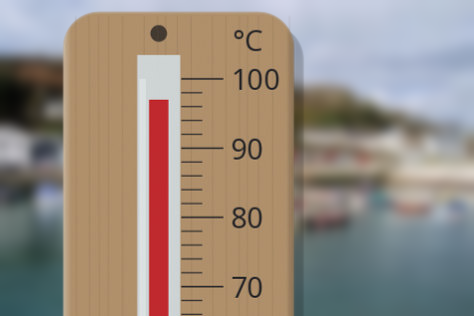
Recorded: 97,°C
